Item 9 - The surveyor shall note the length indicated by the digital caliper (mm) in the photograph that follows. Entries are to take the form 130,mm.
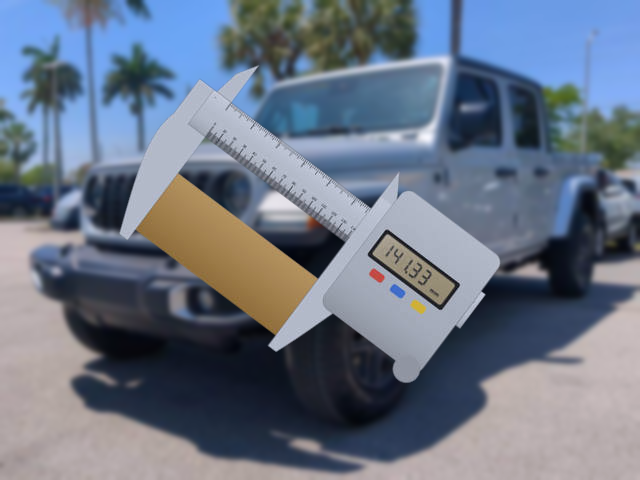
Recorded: 141.33,mm
